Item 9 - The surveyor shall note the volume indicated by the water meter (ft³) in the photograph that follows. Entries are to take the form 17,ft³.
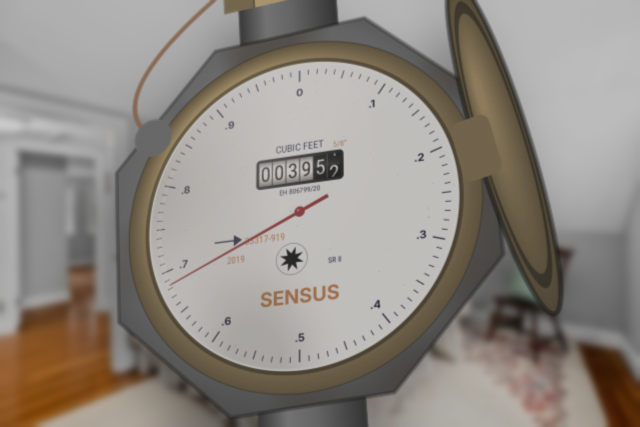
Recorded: 3951.68,ft³
